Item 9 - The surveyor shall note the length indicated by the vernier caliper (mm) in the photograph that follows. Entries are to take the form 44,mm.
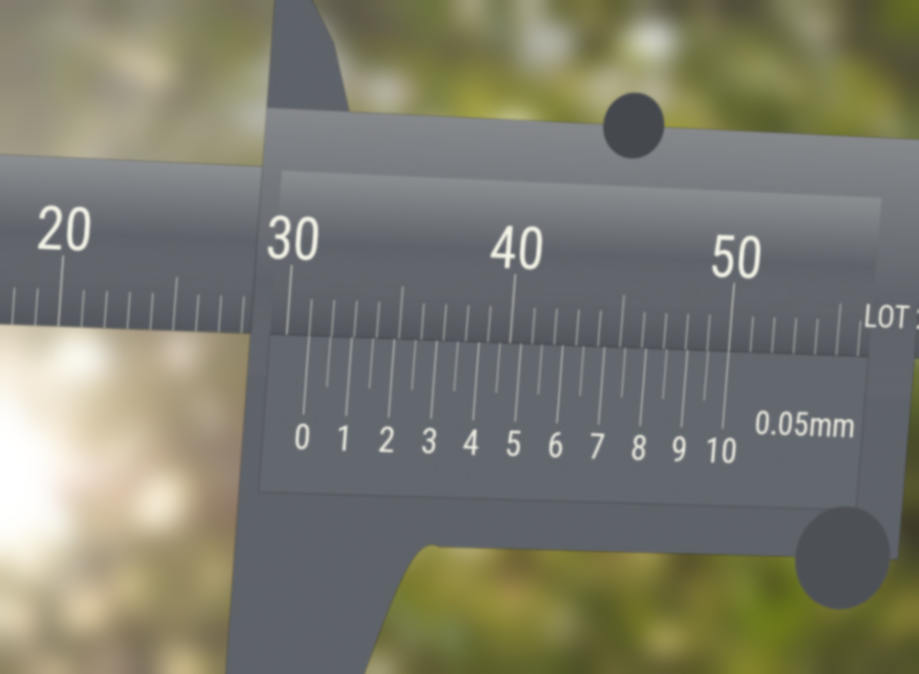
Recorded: 31.0,mm
